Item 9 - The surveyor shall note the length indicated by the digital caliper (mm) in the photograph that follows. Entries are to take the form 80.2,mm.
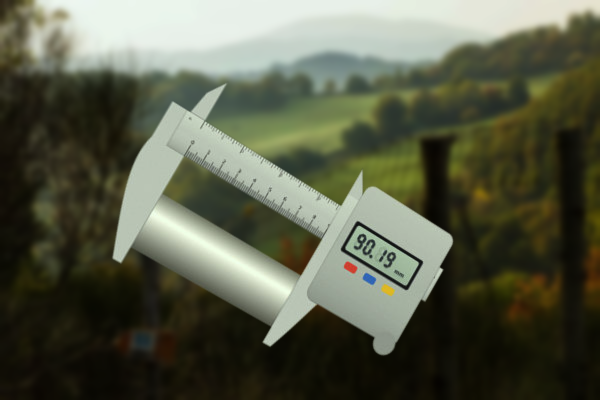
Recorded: 90.19,mm
